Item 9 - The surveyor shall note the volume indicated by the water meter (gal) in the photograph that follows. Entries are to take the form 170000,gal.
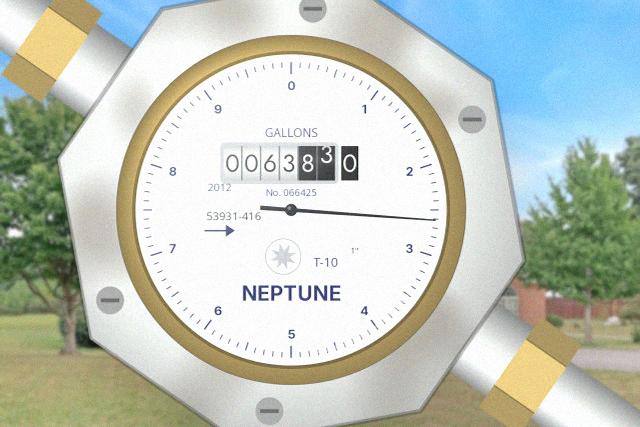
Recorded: 63832.6,gal
